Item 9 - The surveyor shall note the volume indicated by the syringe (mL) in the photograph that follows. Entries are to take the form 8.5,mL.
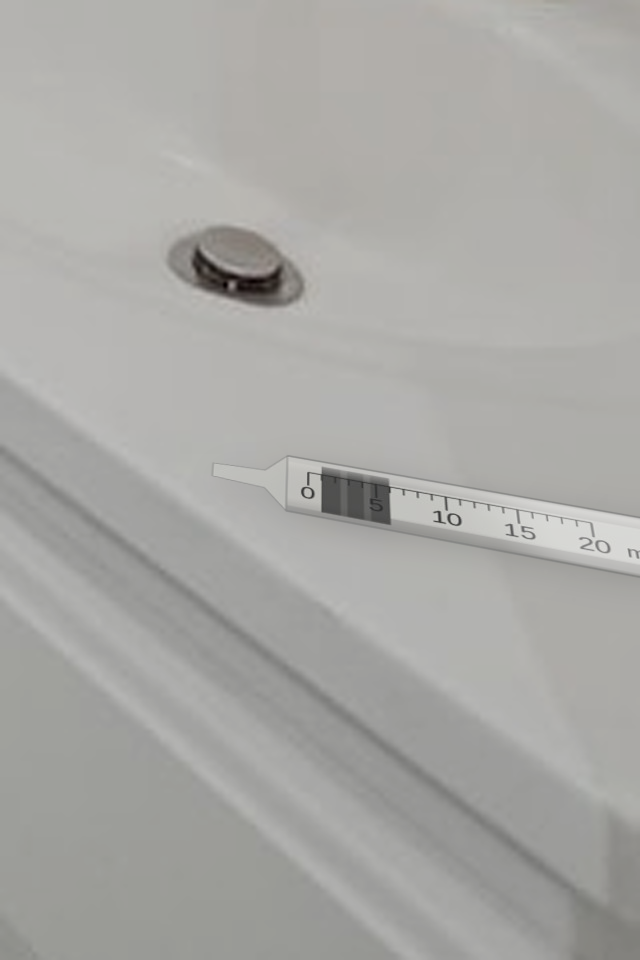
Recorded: 1,mL
